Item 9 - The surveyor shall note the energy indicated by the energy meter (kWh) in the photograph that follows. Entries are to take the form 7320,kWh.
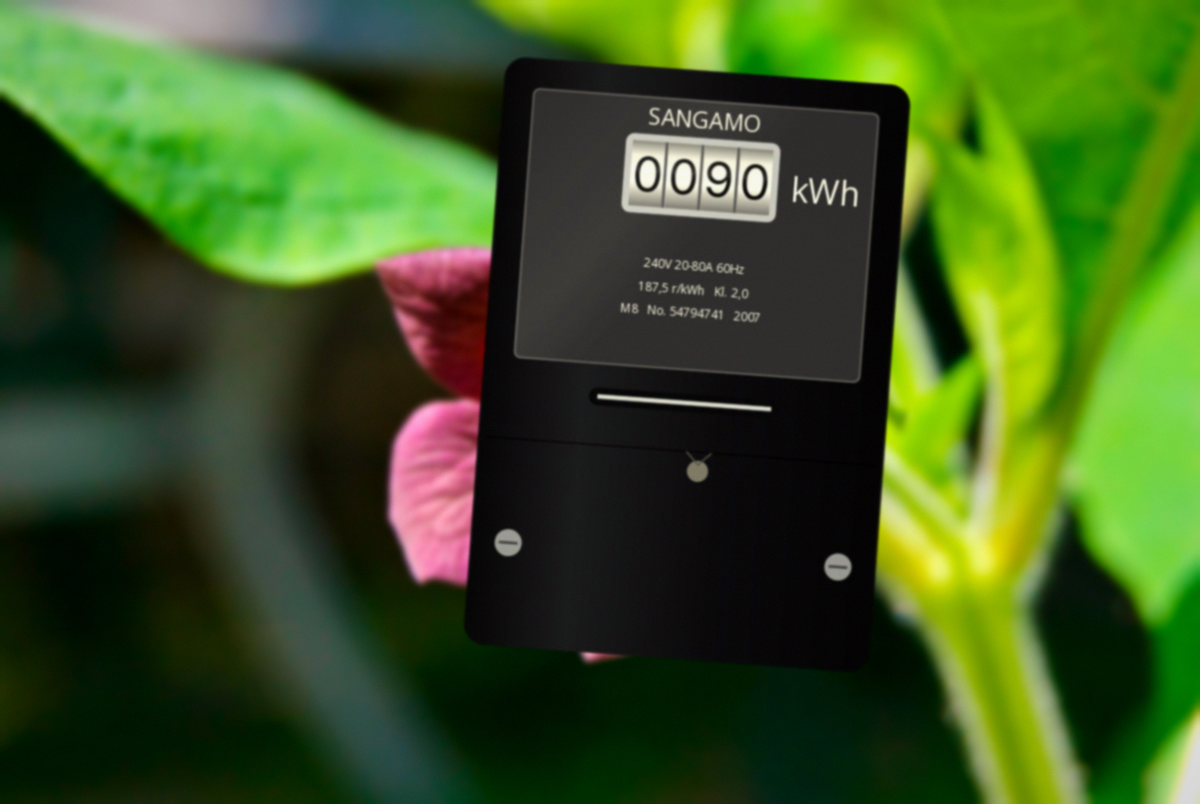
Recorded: 90,kWh
